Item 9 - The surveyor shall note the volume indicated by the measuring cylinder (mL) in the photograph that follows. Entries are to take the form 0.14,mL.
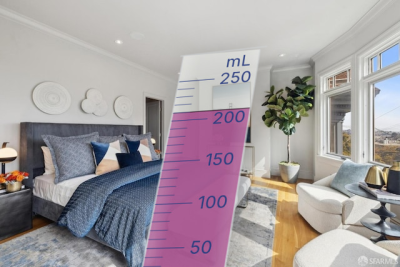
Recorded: 210,mL
